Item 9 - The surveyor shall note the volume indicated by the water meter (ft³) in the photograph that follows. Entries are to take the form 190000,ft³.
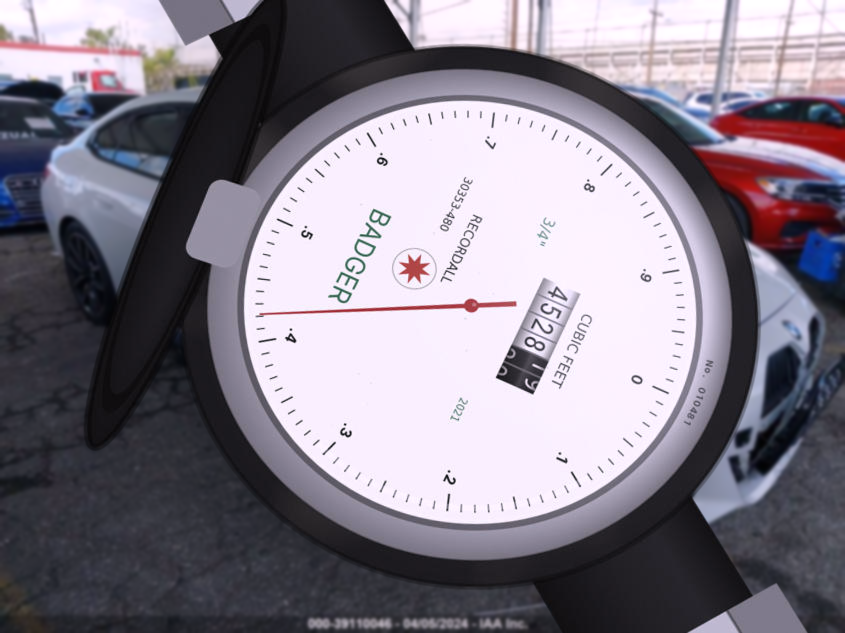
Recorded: 452819.42,ft³
